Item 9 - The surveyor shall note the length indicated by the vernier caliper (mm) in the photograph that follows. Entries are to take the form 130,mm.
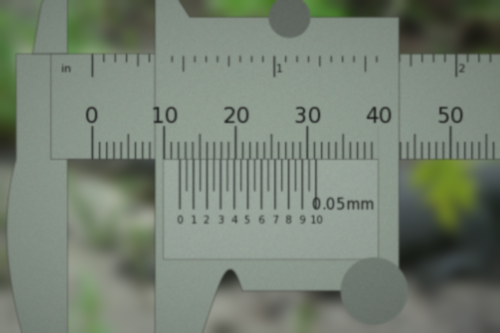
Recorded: 12.2,mm
